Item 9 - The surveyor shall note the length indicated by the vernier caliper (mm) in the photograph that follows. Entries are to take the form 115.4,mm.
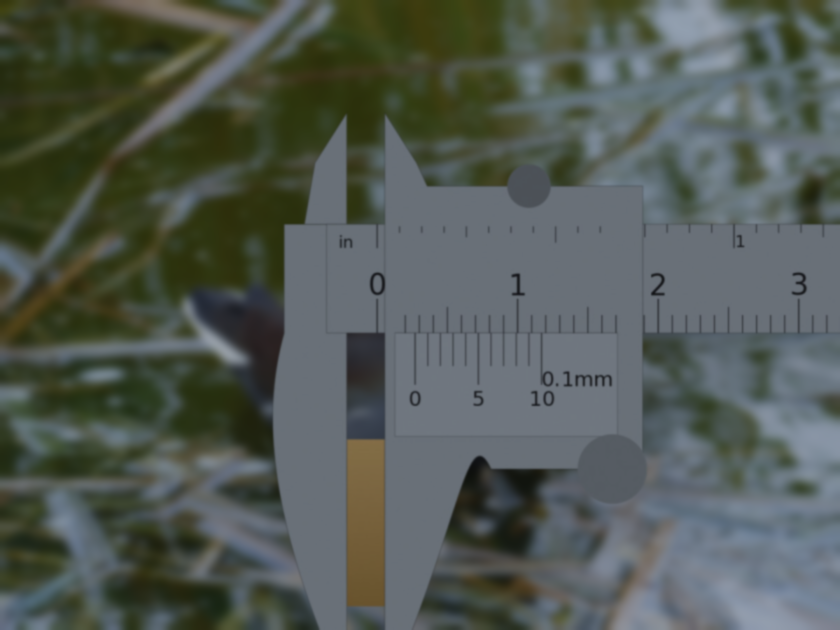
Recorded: 2.7,mm
